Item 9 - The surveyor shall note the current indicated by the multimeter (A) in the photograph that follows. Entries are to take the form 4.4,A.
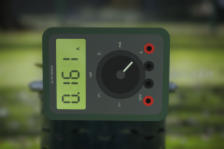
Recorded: 0.161,A
